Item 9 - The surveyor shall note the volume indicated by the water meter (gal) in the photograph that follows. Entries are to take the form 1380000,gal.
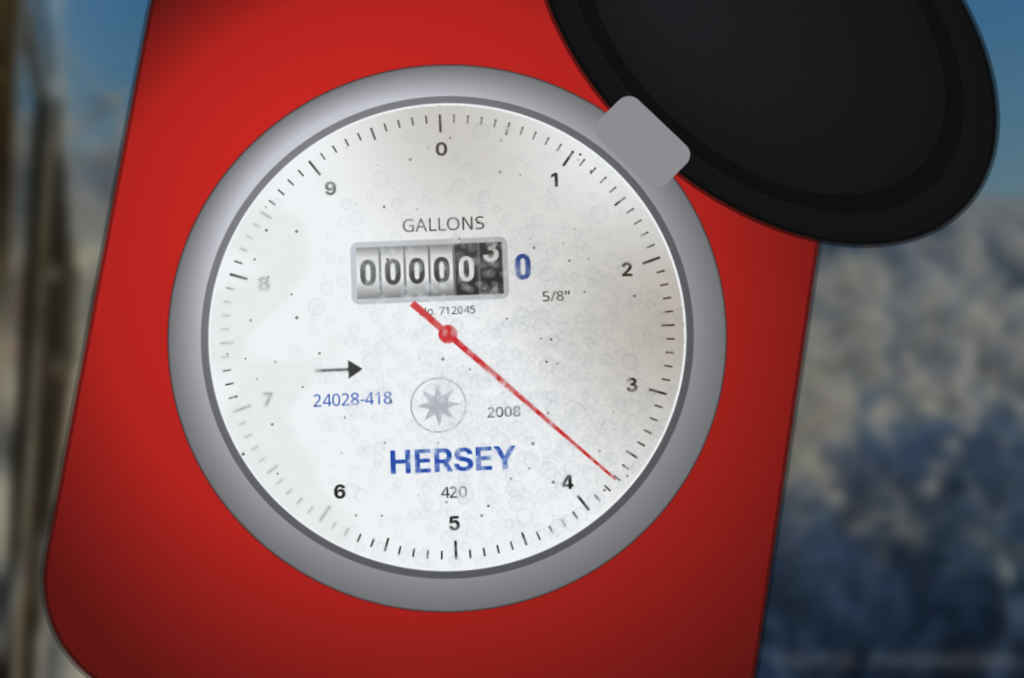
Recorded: 33.7,gal
